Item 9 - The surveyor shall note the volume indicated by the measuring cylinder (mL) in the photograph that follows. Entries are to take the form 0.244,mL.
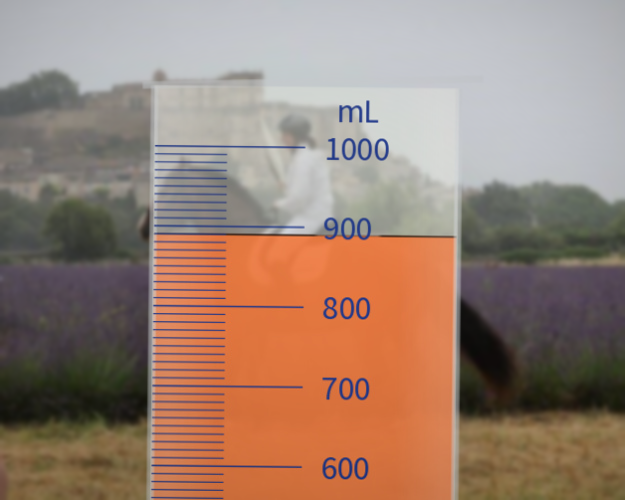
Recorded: 890,mL
